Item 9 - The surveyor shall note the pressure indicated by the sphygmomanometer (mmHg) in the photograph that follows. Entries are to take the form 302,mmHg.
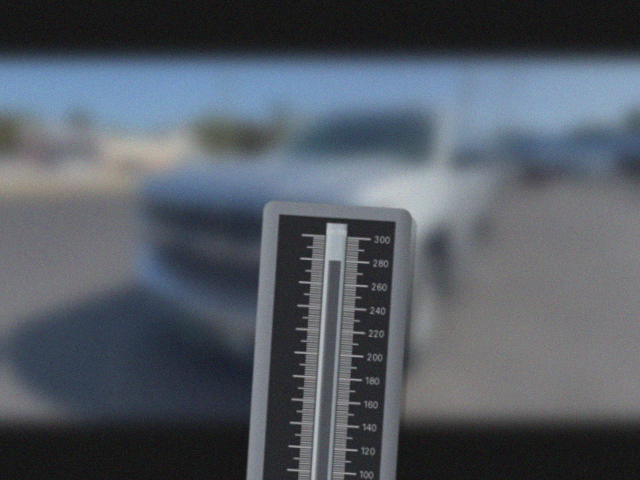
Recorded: 280,mmHg
